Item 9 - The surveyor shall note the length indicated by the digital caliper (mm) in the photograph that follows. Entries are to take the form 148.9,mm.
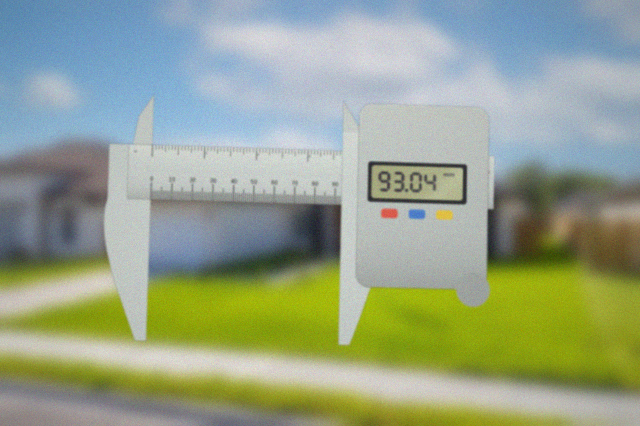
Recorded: 93.04,mm
